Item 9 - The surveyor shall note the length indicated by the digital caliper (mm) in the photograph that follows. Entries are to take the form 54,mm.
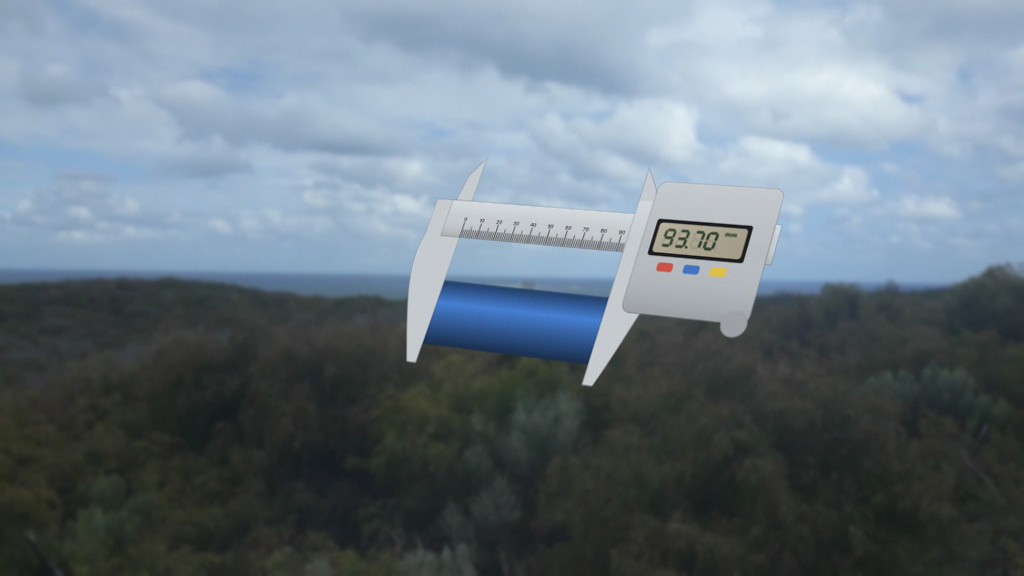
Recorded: 93.70,mm
